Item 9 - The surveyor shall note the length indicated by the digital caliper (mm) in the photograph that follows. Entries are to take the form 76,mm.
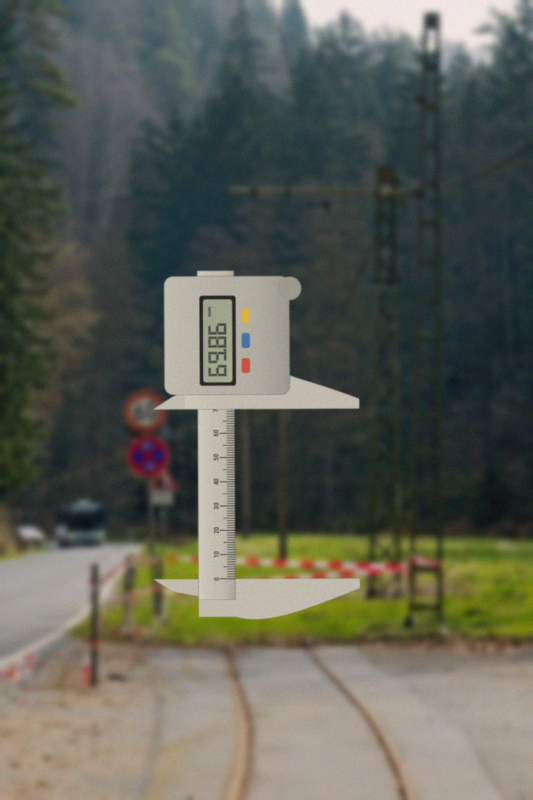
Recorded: 69.86,mm
